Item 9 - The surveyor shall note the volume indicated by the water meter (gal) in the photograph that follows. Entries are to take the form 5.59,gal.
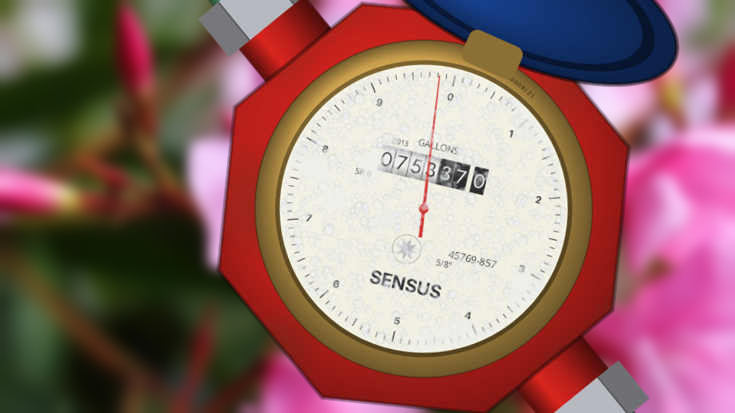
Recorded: 753369.8,gal
